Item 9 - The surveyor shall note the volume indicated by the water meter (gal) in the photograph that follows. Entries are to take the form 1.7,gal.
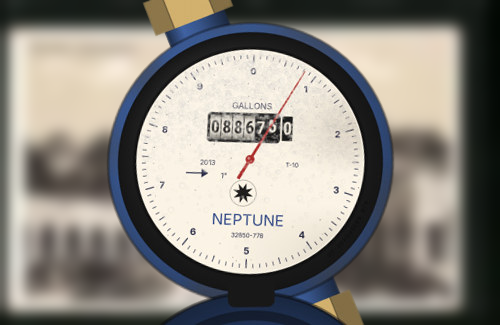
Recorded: 886750.8,gal
